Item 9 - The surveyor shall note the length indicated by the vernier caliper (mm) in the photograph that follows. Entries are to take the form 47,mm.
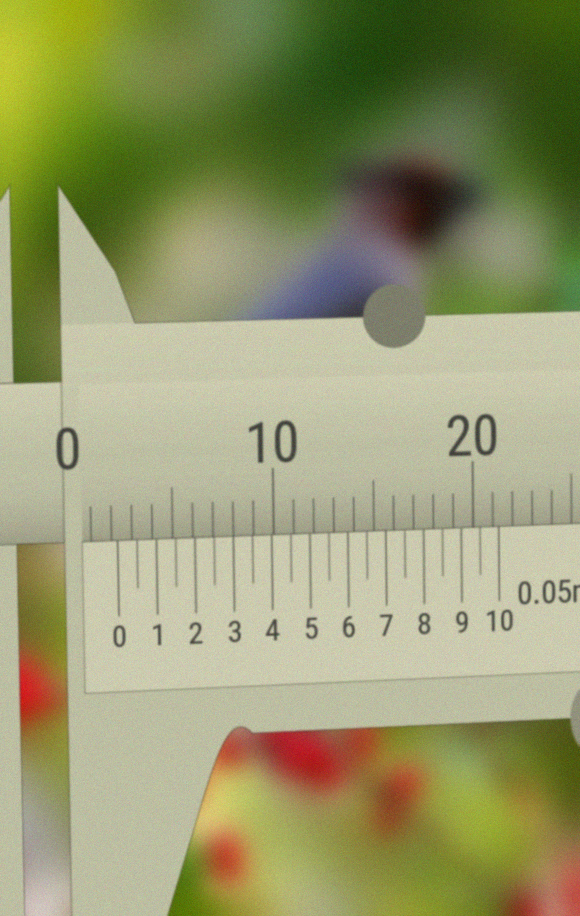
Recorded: 2.3,mm
